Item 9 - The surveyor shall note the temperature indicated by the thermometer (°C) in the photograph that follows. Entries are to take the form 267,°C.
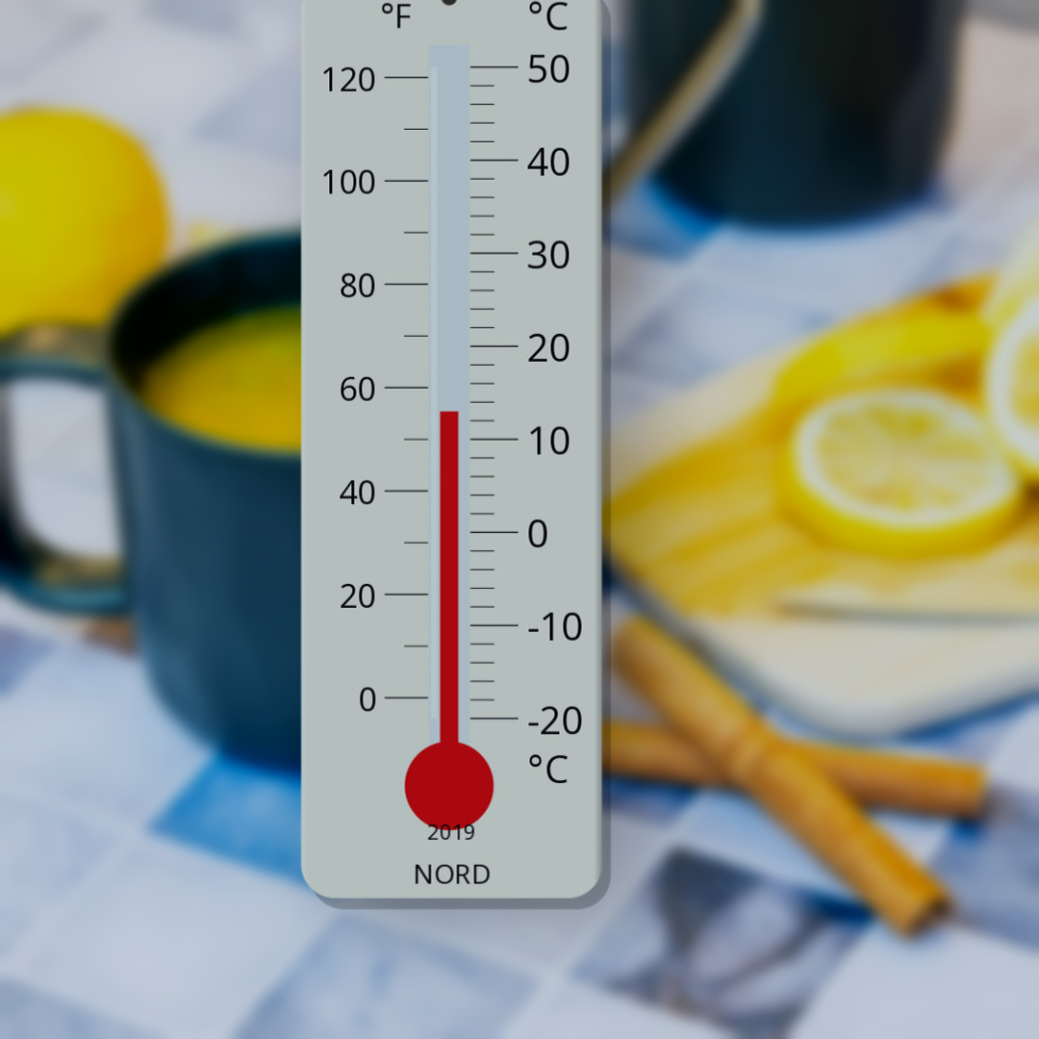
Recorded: 13,°C
